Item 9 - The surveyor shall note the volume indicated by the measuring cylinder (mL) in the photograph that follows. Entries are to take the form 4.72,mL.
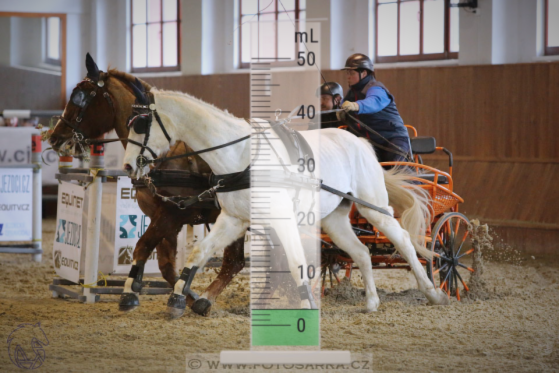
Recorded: 3,mL
